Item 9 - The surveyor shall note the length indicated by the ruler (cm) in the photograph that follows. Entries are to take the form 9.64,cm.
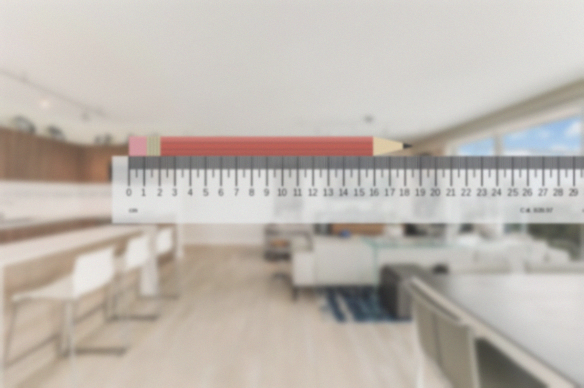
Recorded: 18.5,cm
